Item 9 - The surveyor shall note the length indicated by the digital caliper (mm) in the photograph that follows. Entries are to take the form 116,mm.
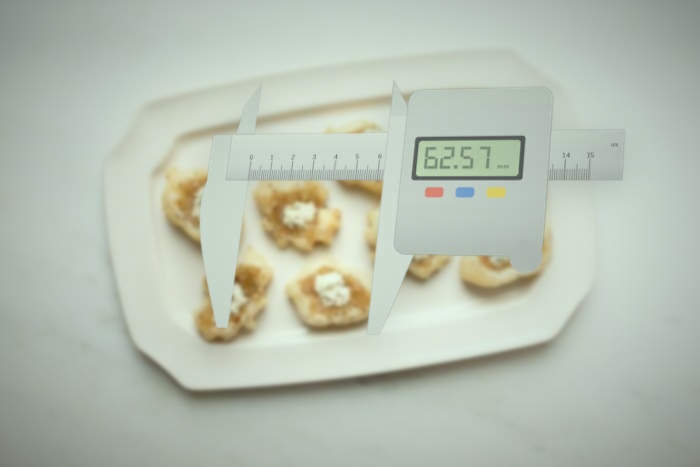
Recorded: 62.57,mm
